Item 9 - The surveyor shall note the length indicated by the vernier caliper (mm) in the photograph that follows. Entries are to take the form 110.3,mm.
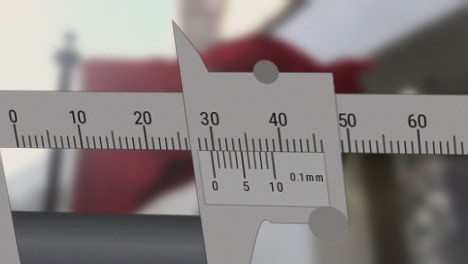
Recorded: 29.6,mm
